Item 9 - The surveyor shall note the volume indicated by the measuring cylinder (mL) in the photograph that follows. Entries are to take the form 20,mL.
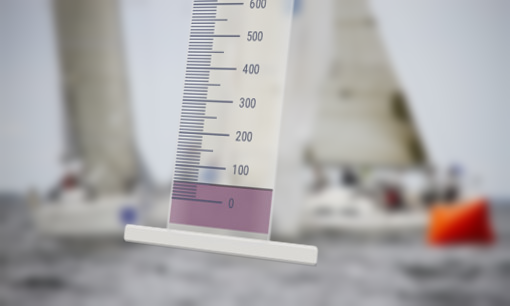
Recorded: 50,mL
